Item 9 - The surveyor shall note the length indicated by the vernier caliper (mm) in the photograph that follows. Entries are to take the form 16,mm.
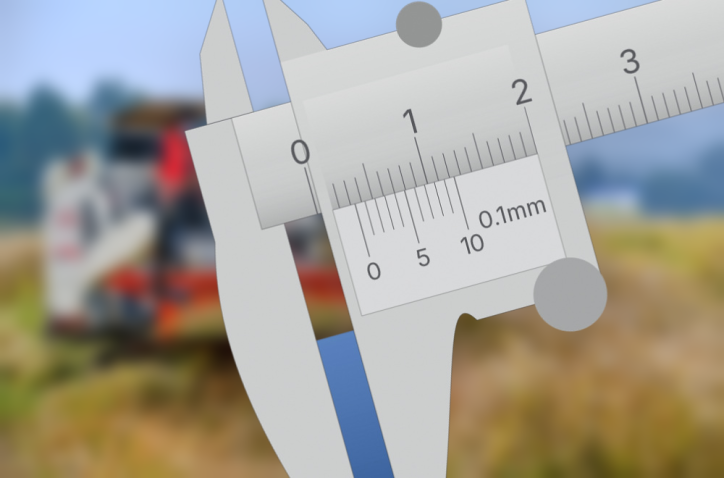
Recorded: 3.4,mm
